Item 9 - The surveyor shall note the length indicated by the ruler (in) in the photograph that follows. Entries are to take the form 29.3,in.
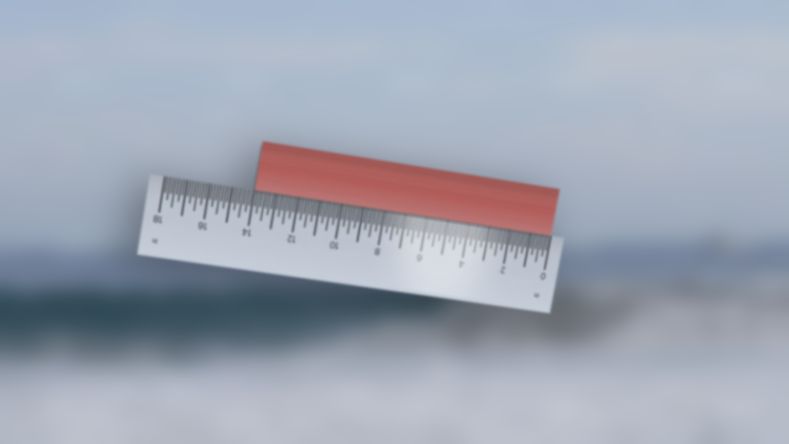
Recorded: 14,in
